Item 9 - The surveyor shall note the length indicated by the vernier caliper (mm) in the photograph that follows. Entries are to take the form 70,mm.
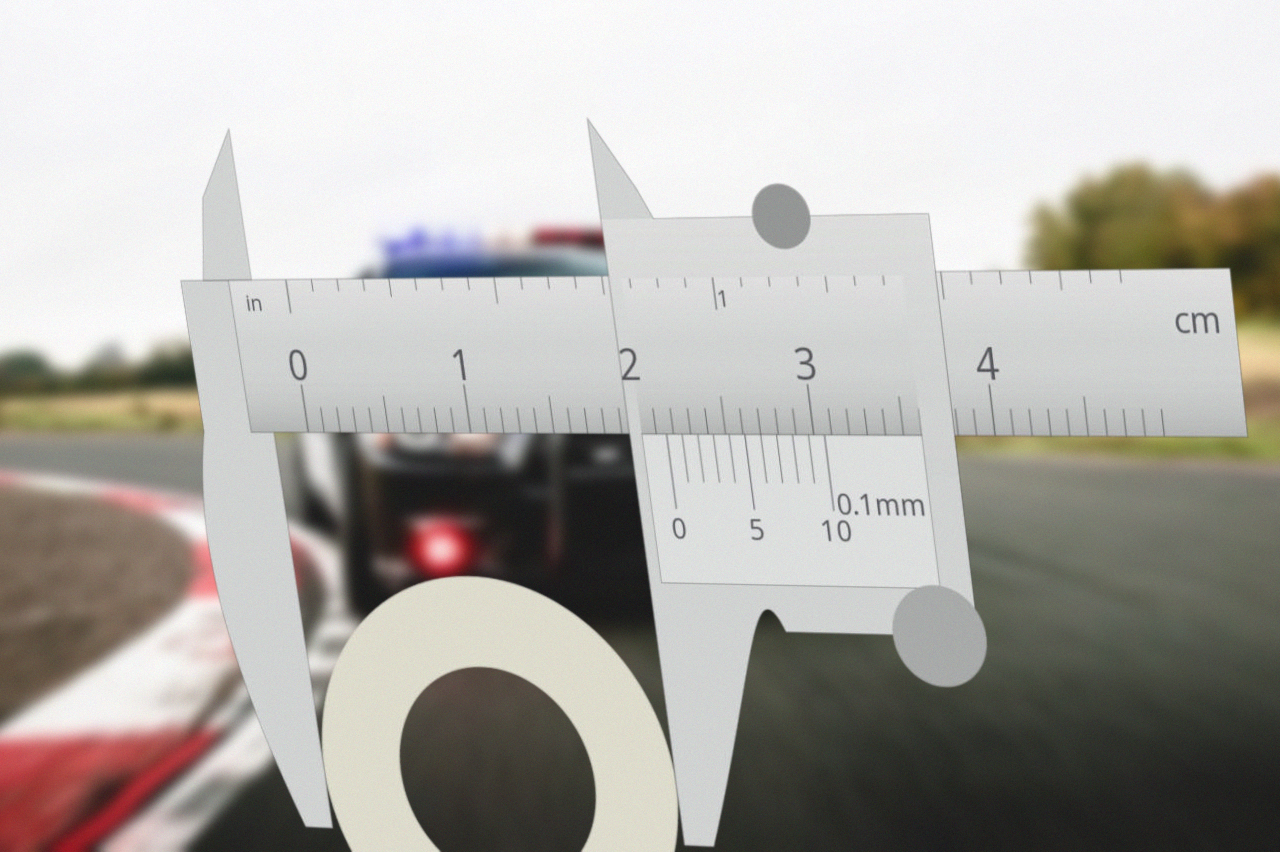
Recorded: 21.6,mm
